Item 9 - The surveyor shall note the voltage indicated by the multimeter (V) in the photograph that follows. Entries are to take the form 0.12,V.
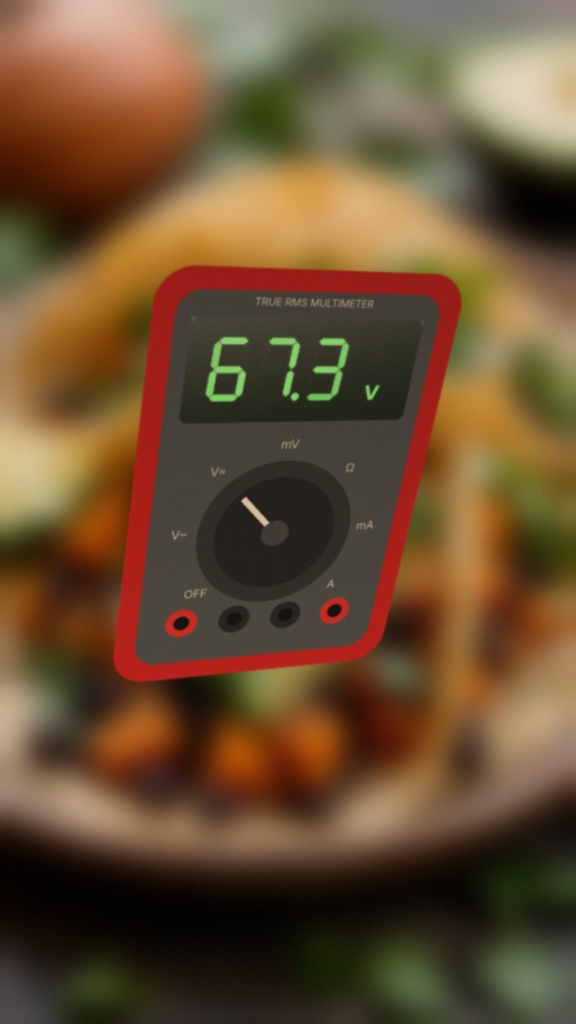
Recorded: 67.3,V
